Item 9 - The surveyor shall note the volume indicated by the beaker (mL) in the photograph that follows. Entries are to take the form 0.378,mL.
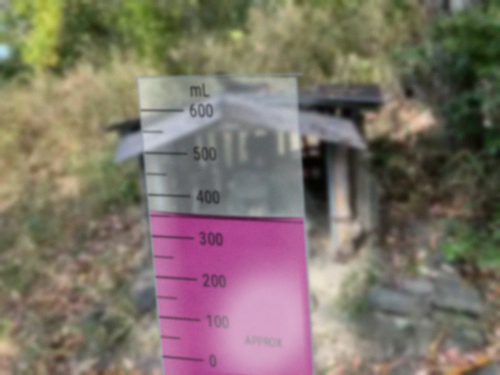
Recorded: 350,mL
